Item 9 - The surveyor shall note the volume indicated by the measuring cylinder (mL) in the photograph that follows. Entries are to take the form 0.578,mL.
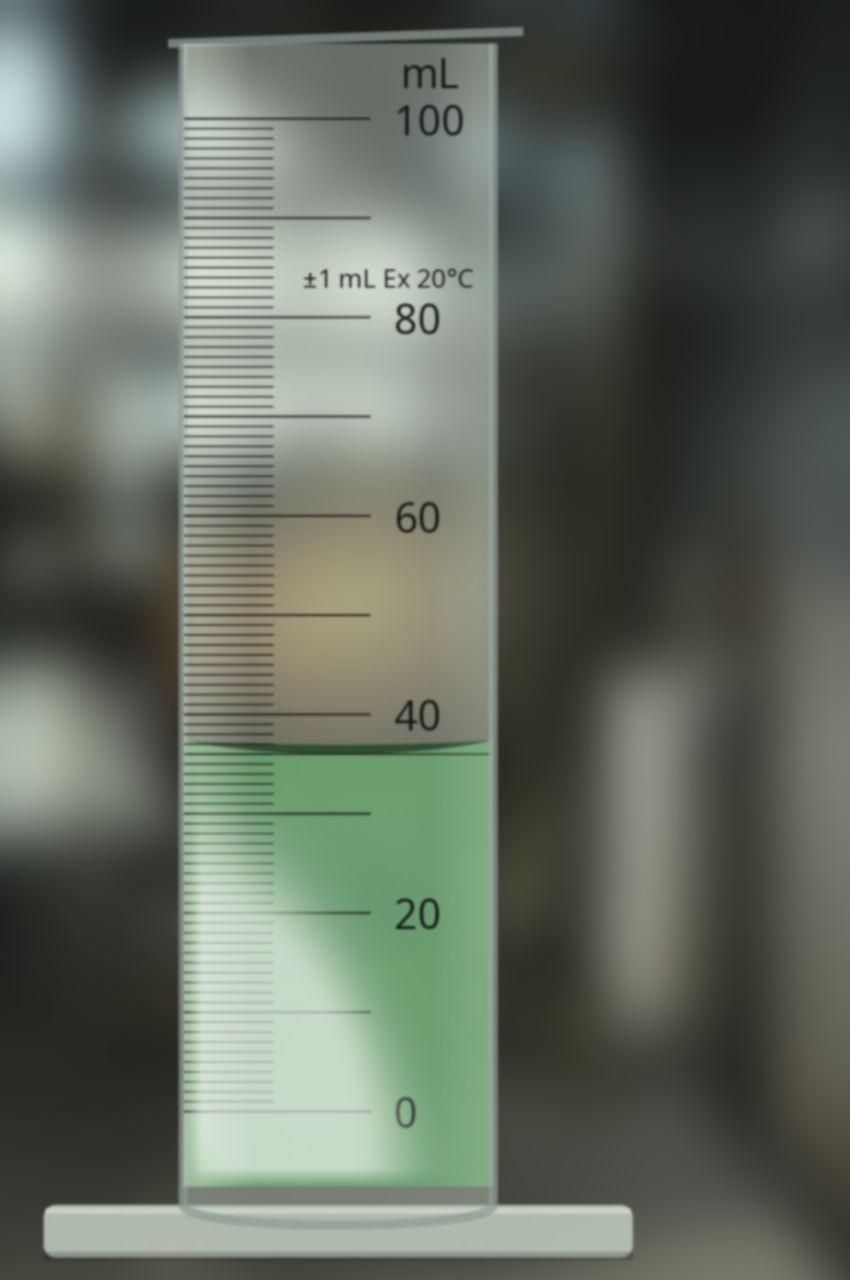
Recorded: 36,mL
